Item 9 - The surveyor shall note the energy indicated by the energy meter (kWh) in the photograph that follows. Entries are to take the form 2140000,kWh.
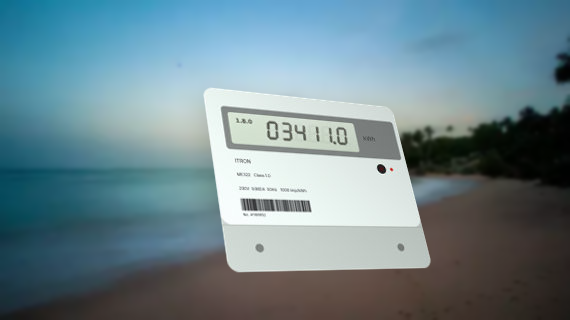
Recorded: 3411.0,kWh
